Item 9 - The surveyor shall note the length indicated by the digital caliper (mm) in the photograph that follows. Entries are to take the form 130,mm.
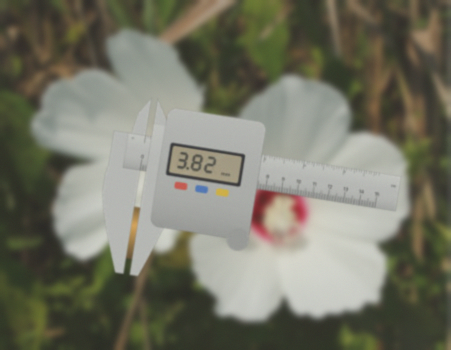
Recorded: 3.82,mm
